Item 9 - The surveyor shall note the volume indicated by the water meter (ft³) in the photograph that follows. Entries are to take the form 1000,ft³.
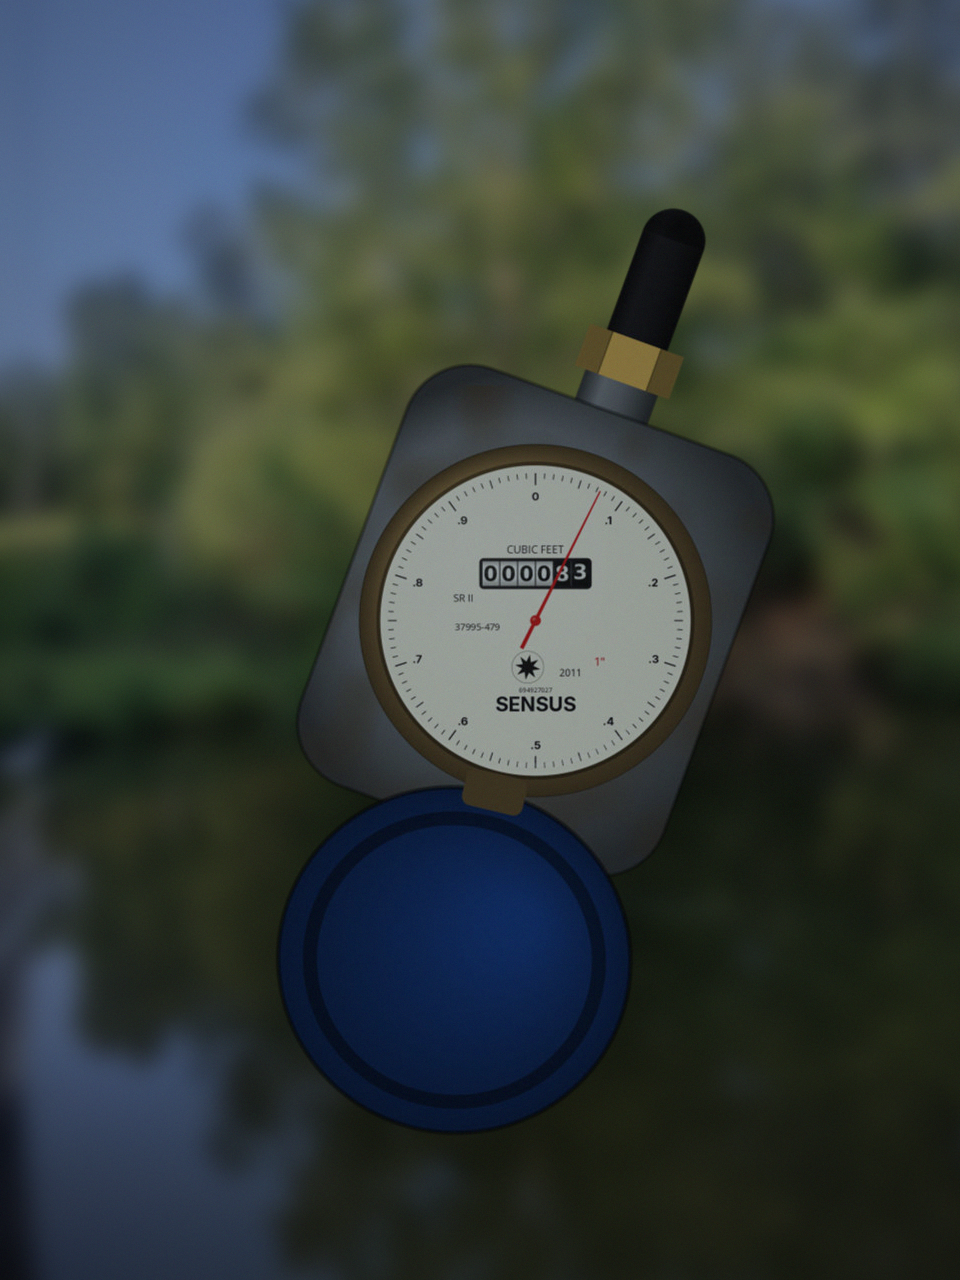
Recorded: 83.07,ft³
